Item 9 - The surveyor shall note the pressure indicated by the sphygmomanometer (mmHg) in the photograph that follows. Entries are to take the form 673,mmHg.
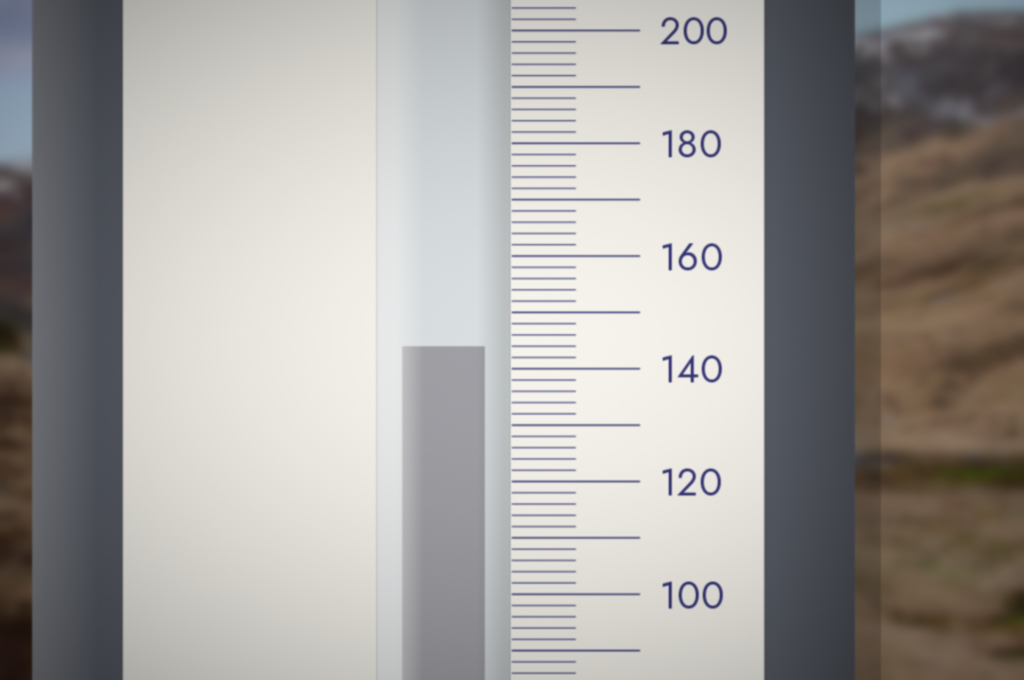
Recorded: 144,mmHg
